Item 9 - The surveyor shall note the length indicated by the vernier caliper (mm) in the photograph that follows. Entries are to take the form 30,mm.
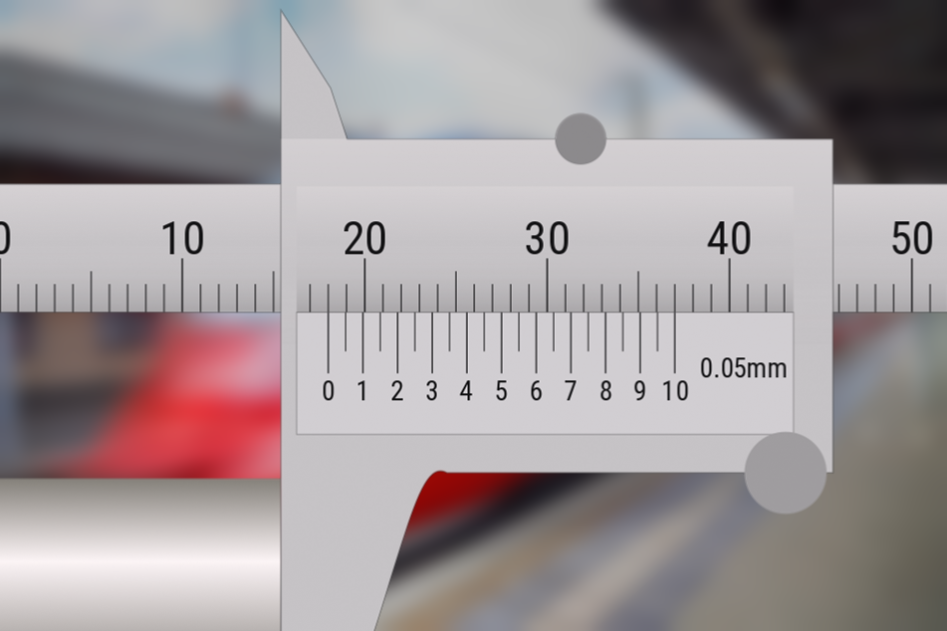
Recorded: 18.0,mm
